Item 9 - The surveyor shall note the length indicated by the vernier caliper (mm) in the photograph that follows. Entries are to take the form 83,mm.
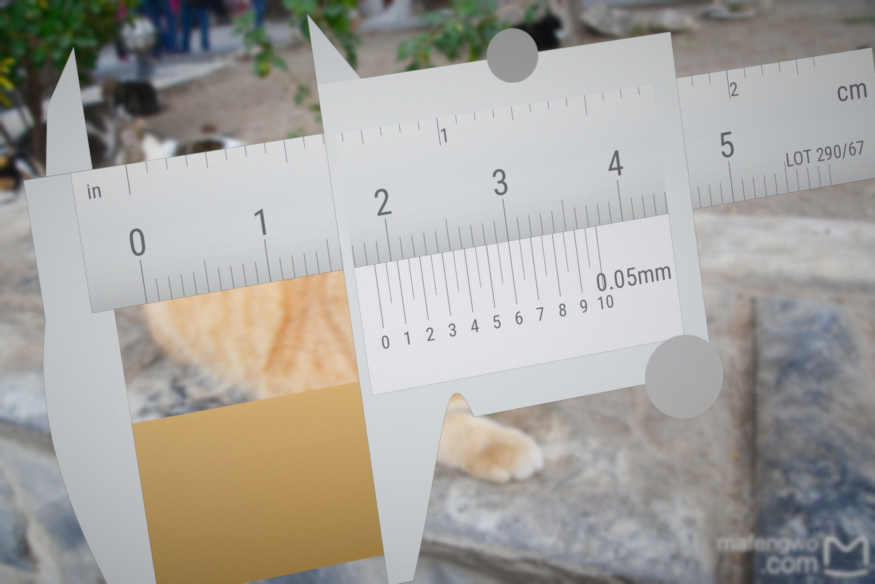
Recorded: 18.6,mm
